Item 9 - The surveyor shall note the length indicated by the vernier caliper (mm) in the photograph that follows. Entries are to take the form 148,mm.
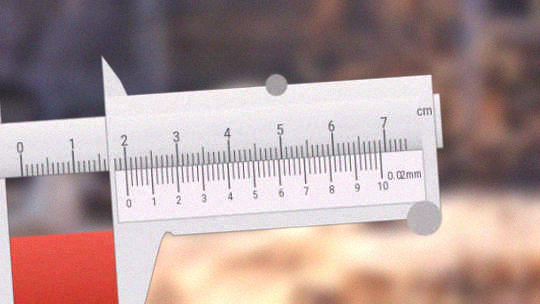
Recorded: 20.0,mm
